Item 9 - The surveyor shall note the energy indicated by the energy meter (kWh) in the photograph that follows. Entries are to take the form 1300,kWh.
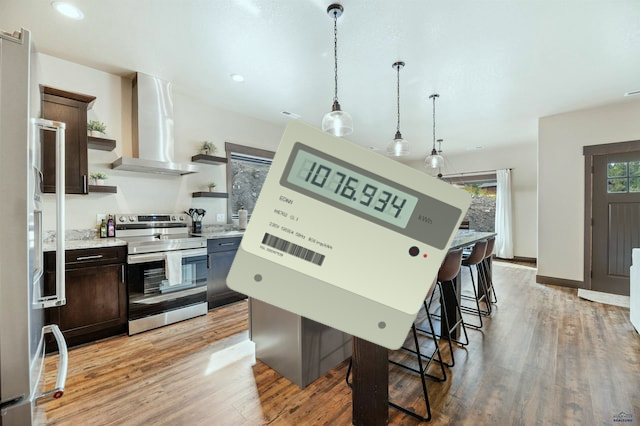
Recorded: 1076.934,kWh
